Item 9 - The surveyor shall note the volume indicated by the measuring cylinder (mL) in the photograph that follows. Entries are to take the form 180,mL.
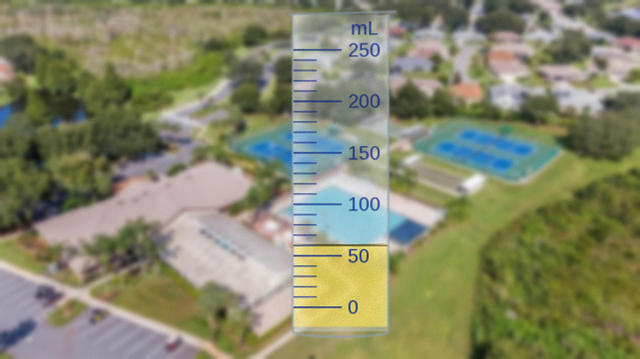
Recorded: 60,mL
